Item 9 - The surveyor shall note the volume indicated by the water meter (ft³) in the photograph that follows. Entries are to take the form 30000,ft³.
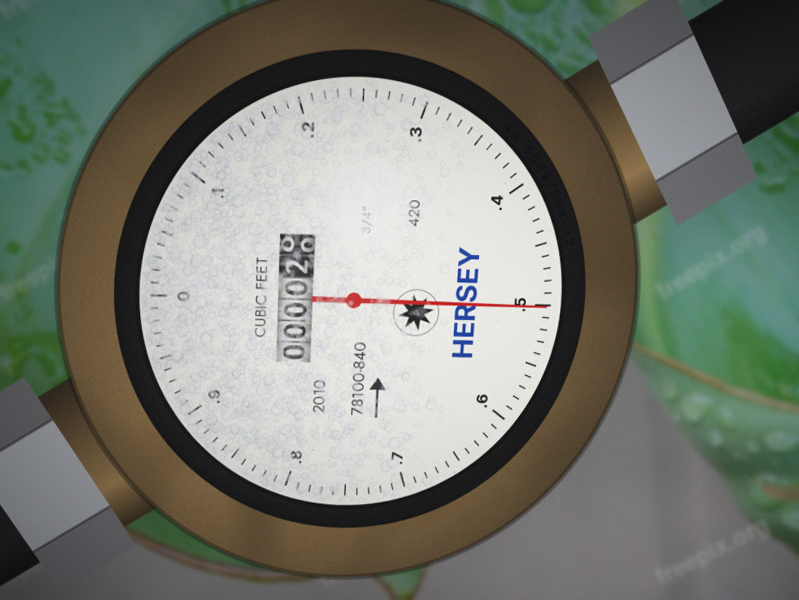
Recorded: 28.50,ft³
